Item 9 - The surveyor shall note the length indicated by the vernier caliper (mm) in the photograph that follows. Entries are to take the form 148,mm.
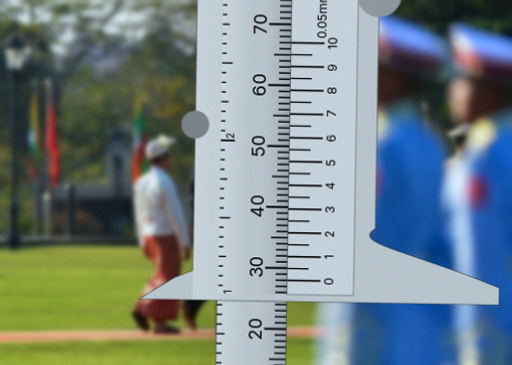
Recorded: 28.0,mm
